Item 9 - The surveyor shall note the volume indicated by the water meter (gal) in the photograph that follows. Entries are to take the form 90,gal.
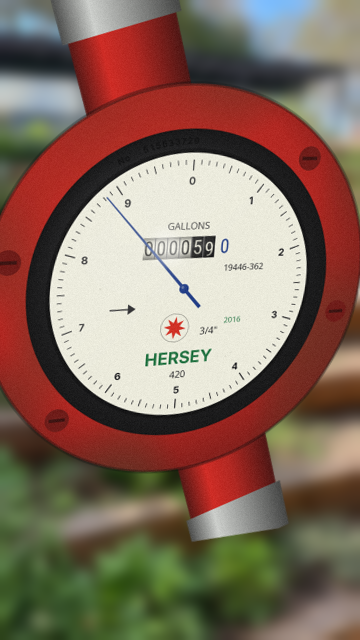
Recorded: 588.8,gal
